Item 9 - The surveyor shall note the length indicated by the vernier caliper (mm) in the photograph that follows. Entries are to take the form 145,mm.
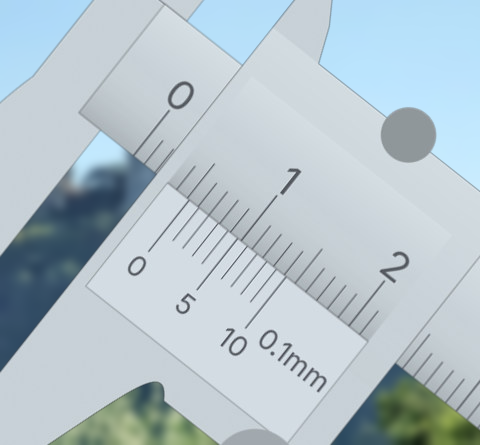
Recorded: 5.2,mm
